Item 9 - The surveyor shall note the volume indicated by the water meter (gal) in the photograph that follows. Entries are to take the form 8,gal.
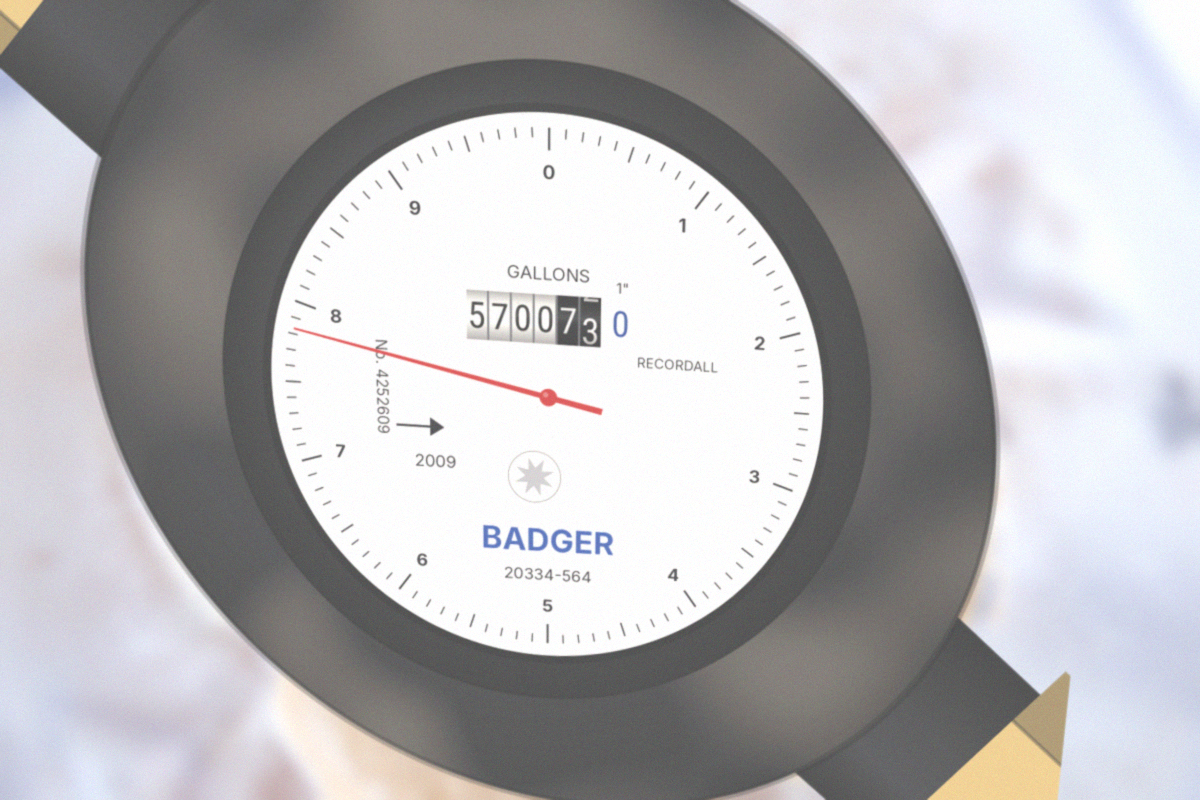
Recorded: 5700727.8,gal
